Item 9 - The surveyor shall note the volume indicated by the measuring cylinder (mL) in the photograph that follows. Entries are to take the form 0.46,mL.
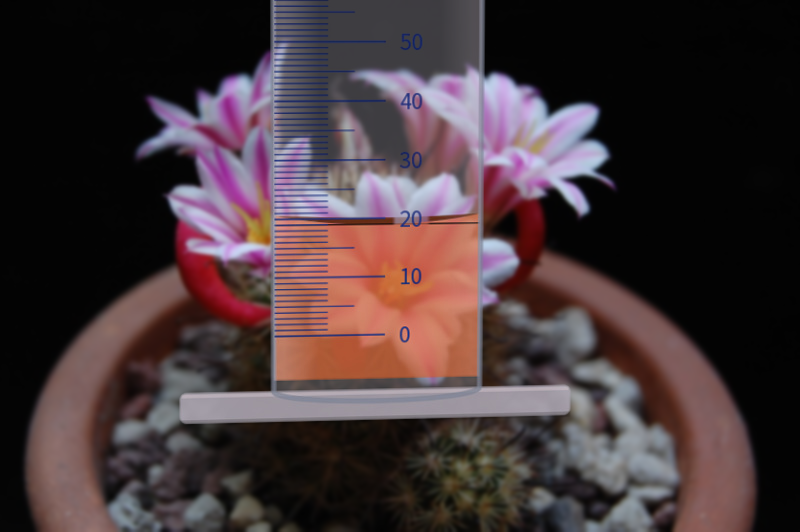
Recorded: 19,mL
